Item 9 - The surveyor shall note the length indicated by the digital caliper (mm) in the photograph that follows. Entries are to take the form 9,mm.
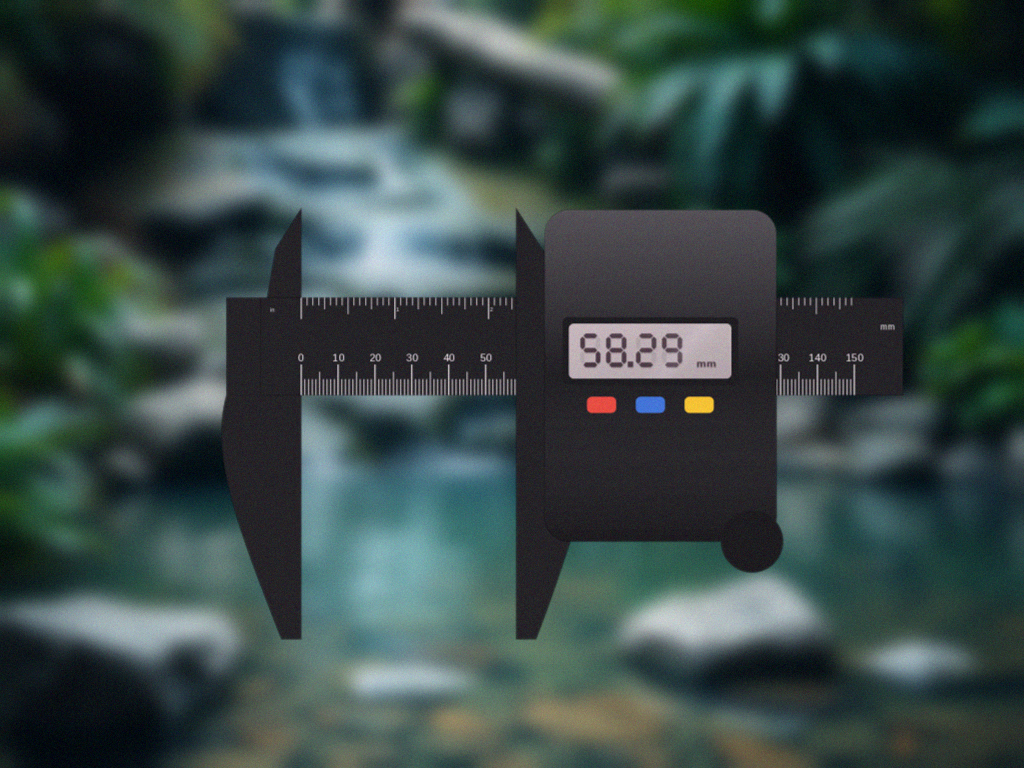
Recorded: 58.29,mm
